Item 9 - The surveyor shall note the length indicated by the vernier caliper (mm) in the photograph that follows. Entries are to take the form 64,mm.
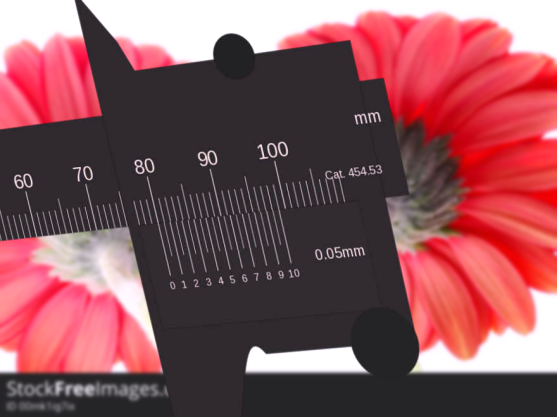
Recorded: 80.0,mm
